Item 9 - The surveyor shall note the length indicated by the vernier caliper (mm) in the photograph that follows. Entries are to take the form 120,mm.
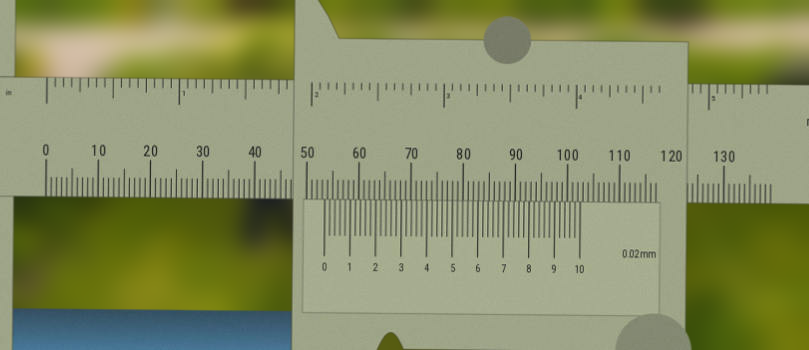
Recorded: 53.5,mm
